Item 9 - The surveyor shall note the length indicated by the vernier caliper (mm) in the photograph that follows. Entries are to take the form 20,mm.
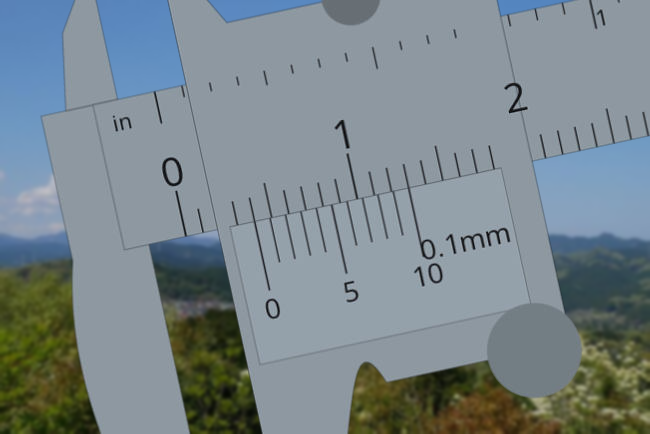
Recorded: 4.0,mm
